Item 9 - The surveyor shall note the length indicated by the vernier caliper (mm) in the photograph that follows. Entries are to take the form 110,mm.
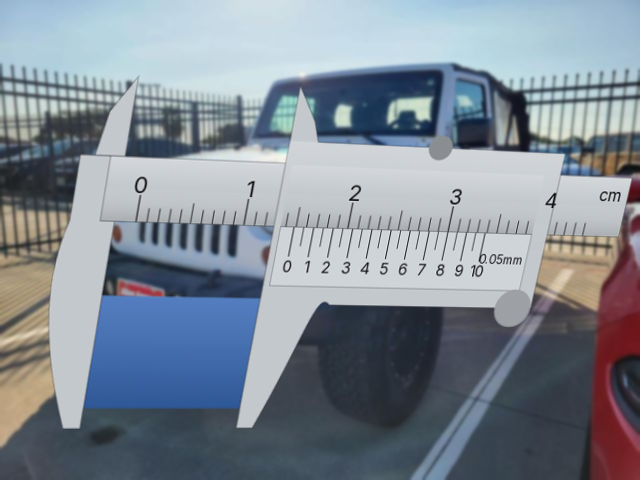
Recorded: 14.8,mm
